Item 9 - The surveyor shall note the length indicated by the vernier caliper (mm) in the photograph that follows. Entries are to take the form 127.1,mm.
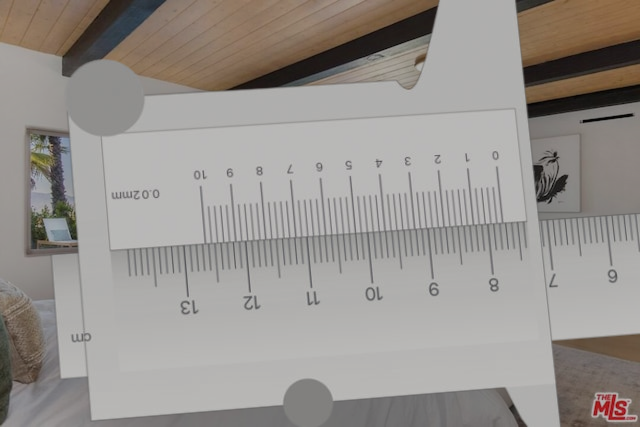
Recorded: 77.5,mm
